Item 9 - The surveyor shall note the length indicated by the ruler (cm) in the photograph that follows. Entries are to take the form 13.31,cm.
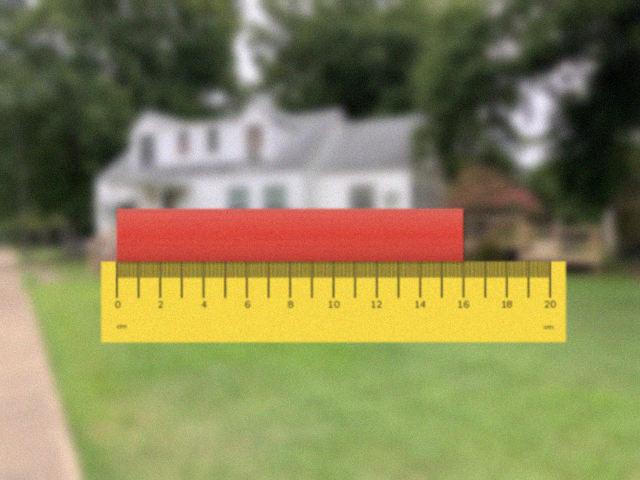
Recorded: 16,cm
